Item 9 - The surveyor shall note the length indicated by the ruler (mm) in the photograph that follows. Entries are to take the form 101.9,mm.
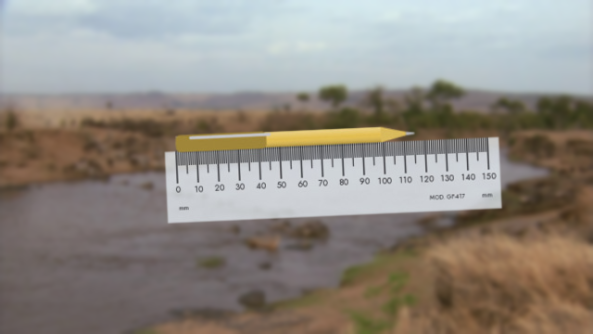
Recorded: 115,mm
